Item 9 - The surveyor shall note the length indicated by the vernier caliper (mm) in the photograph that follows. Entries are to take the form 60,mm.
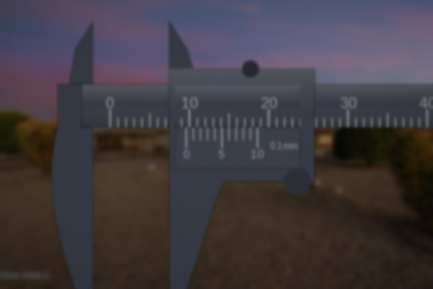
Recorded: 9.6,mm
